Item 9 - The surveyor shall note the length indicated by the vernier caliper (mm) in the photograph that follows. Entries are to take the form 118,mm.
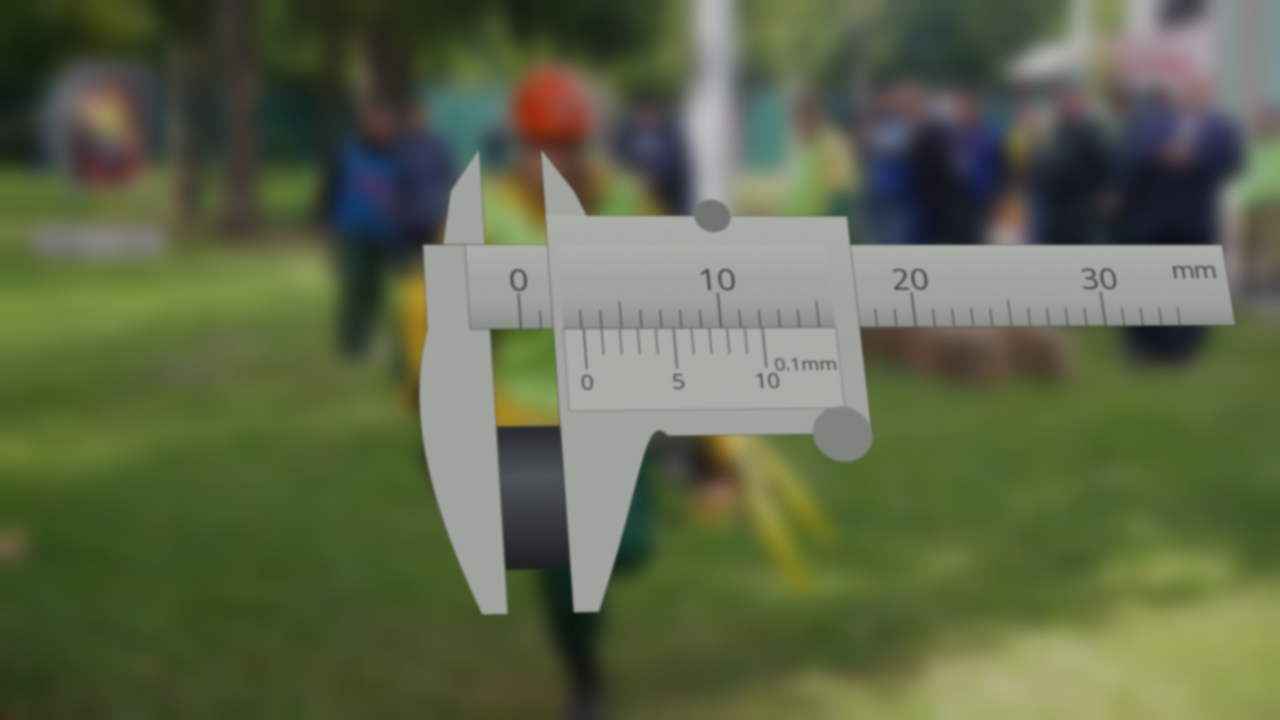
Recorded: 3.1,mm
